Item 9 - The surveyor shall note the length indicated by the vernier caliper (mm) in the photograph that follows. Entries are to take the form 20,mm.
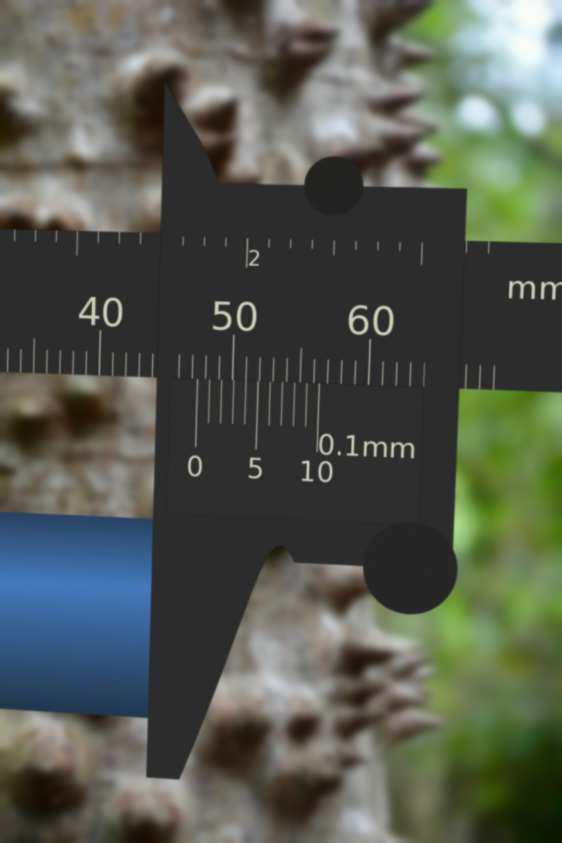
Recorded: 47.4,mm
